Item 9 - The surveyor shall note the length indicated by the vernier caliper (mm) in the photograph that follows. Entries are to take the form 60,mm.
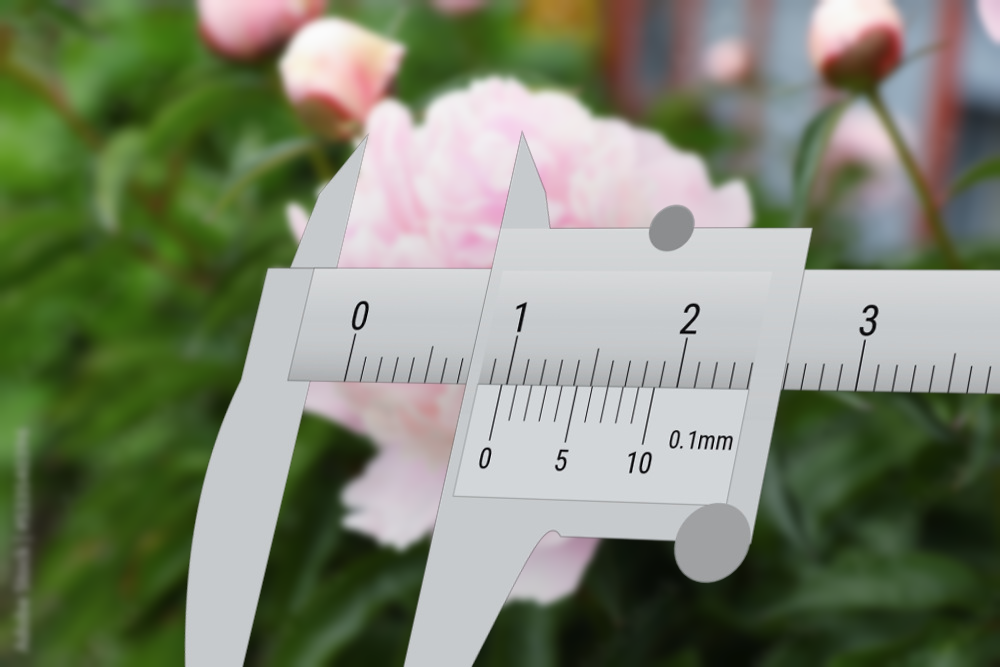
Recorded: 9.7,mm
